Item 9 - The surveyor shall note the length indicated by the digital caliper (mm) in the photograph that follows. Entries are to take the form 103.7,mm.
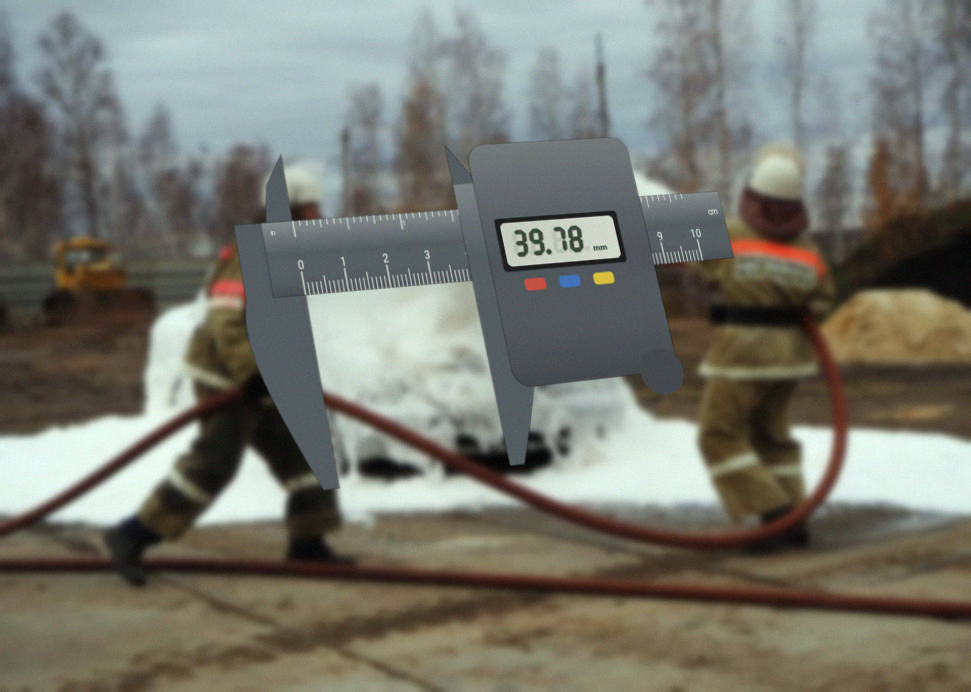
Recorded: 39.78,mm
